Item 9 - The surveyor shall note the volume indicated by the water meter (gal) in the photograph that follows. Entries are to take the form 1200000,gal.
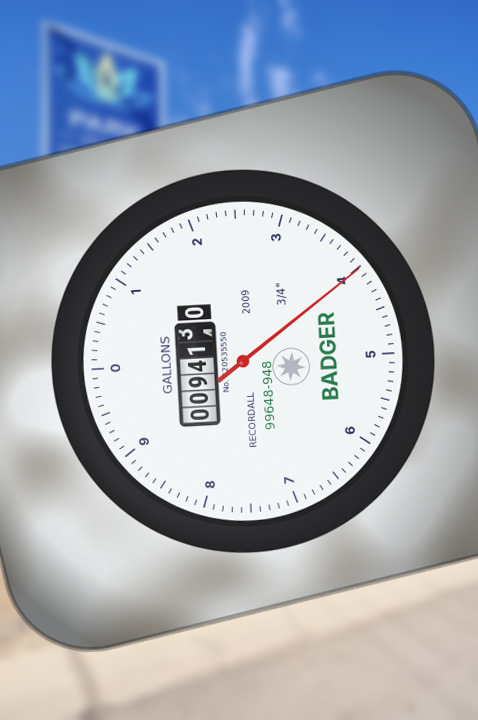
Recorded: 94134.0,gal
